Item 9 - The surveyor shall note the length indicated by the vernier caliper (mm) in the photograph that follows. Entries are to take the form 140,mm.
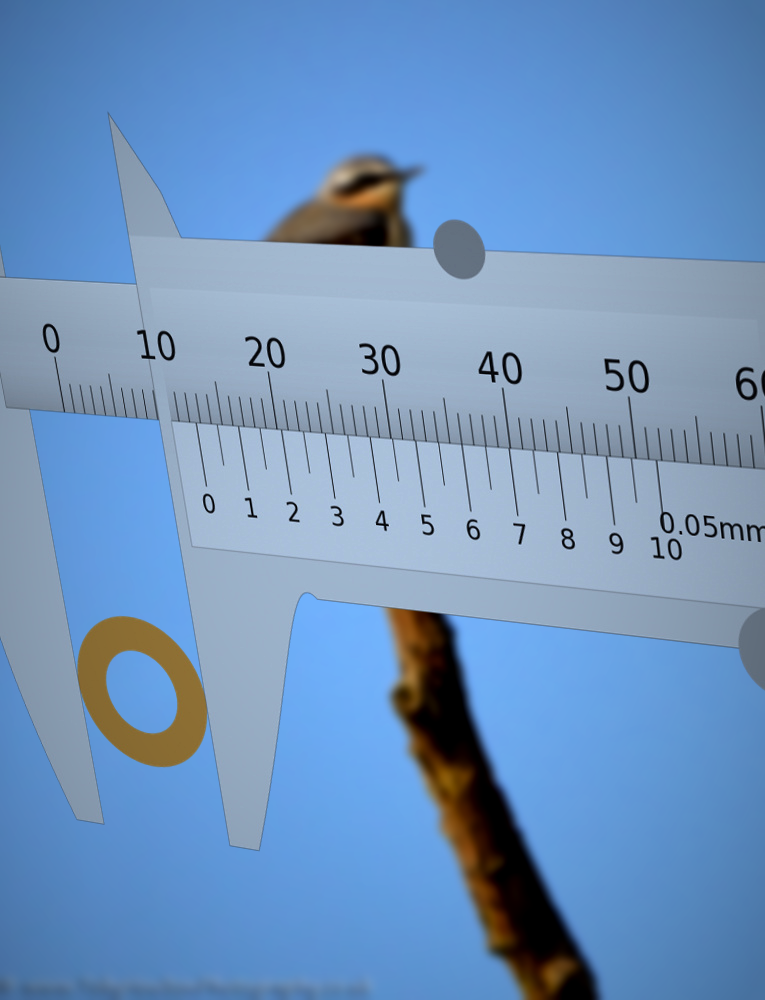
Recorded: 12.6,mm
